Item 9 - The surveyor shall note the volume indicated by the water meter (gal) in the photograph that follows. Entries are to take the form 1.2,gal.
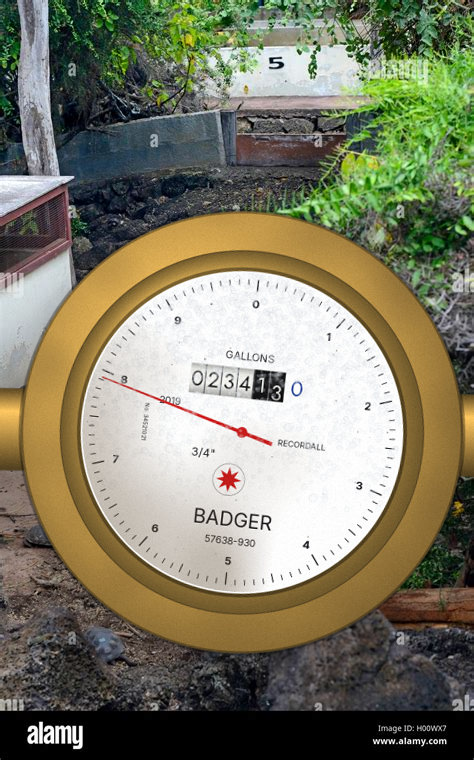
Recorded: 234127.9,gal
